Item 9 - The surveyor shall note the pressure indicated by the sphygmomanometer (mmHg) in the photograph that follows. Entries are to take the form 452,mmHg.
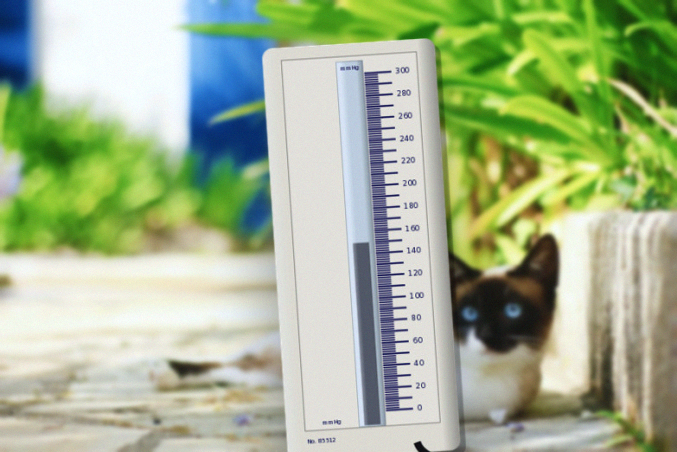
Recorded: 150,mmHg
